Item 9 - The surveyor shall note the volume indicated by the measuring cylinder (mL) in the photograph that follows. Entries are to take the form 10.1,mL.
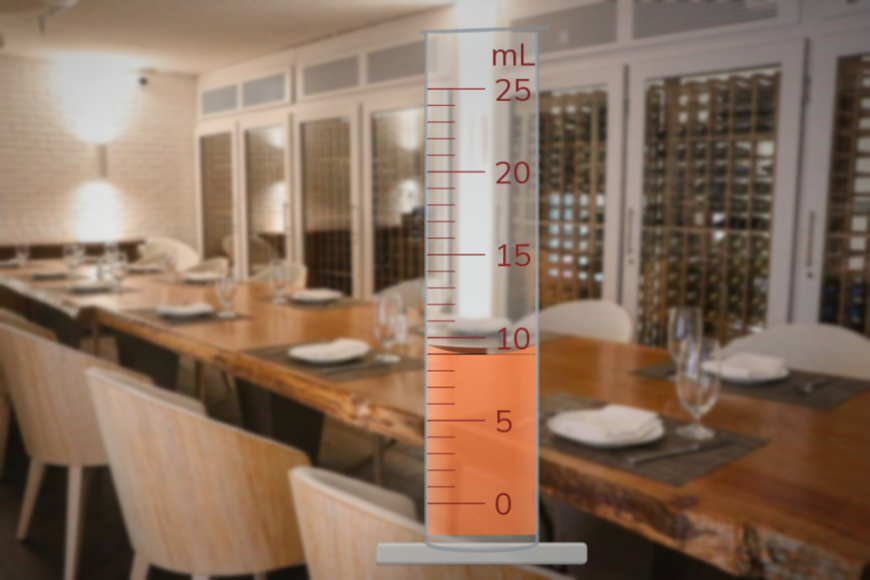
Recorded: 9,mL
